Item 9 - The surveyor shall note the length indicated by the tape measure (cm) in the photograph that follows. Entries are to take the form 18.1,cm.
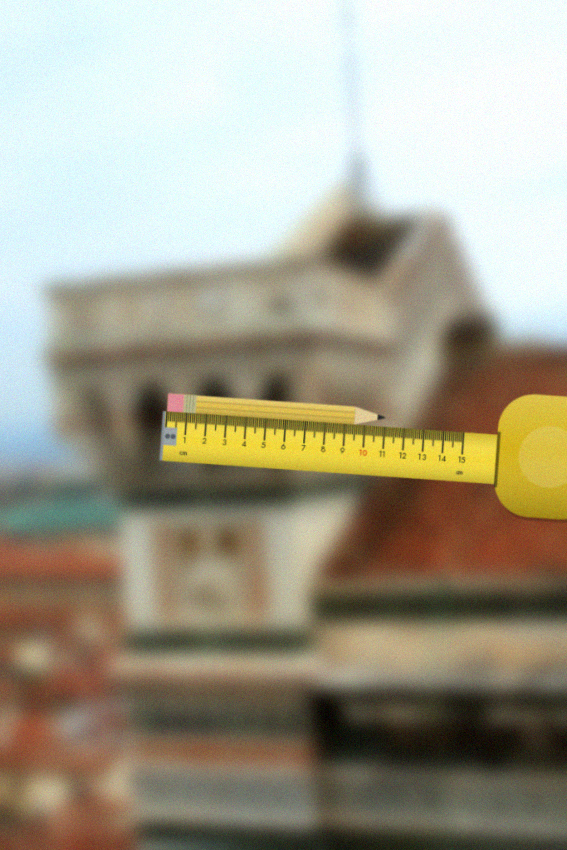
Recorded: 11,cm
